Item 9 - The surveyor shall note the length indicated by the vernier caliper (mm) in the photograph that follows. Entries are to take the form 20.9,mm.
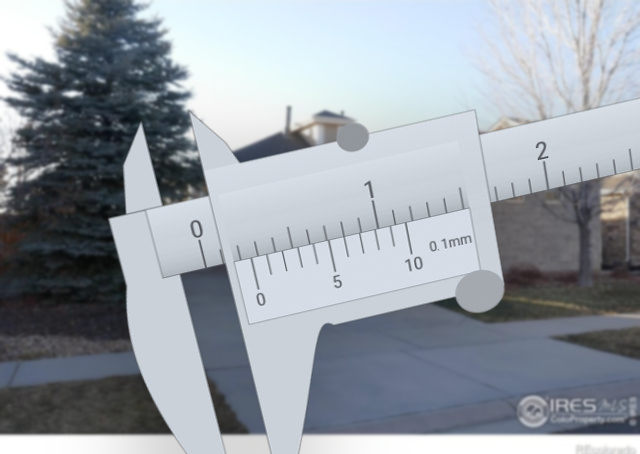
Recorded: 2.6,mm
